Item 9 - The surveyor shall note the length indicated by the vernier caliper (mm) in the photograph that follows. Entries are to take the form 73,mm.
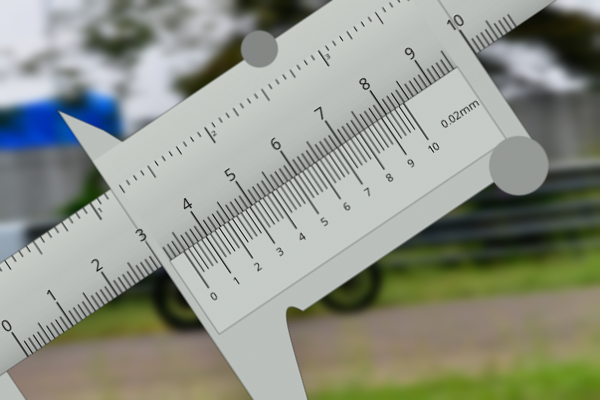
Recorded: 34.8,mm
